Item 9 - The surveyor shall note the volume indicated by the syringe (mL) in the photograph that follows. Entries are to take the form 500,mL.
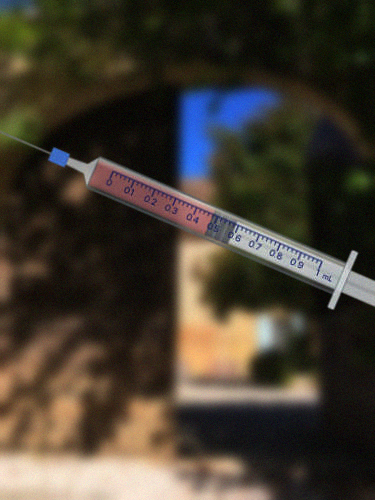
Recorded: 0.48,mL
